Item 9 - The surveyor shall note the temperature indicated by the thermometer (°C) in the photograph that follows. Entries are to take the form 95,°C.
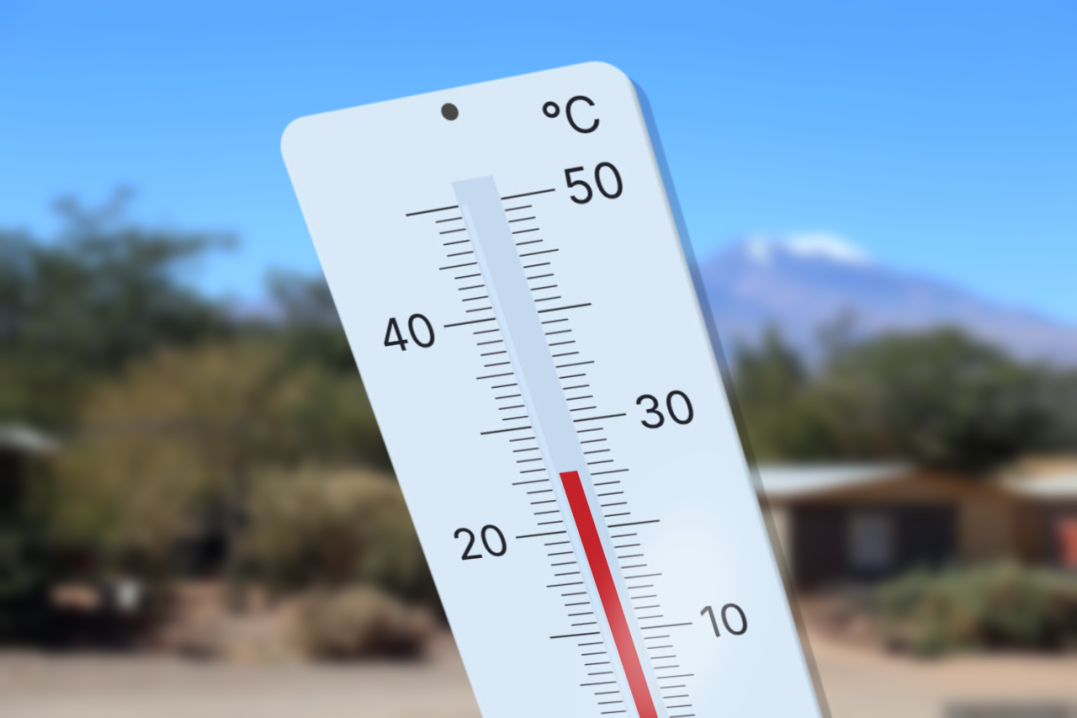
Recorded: 25.5,°C
